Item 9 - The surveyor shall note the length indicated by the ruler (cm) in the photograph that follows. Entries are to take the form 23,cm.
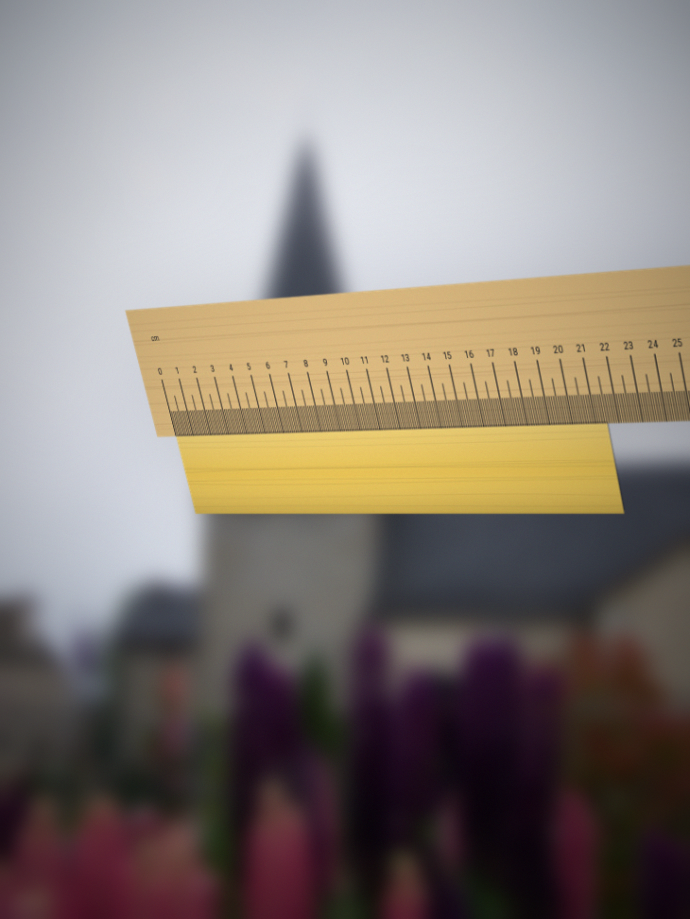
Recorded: 21.5,cm
